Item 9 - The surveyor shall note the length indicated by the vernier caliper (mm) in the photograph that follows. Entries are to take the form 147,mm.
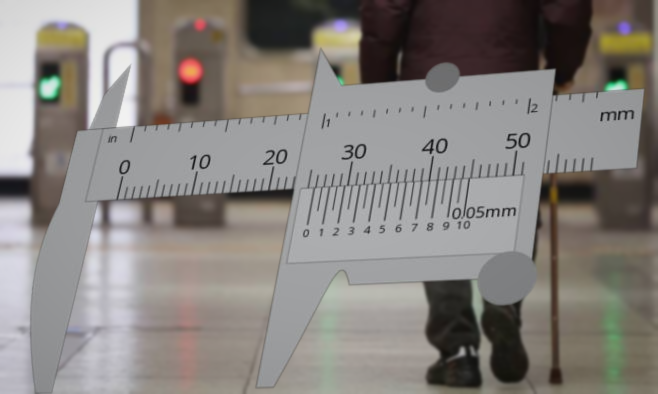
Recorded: 25.8,mm
